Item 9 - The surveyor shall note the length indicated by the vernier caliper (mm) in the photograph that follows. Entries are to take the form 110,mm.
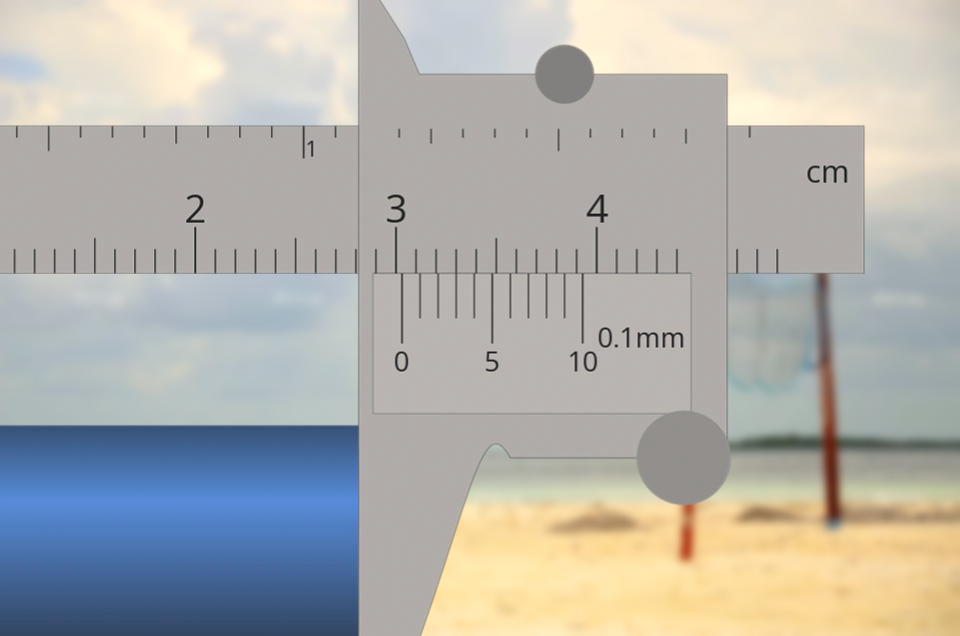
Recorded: 30.3,mm
